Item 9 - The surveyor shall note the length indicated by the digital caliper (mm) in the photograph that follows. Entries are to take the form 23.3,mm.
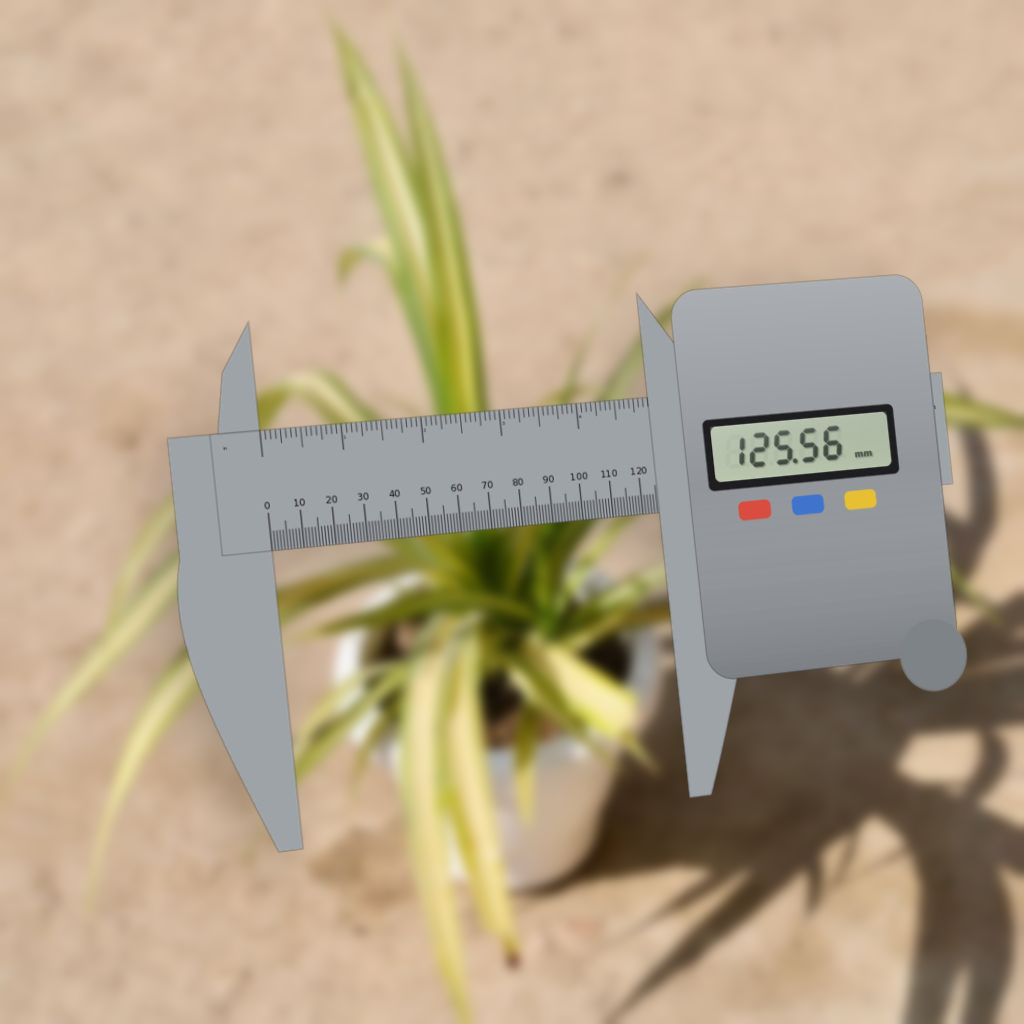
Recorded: 125.56,mm
